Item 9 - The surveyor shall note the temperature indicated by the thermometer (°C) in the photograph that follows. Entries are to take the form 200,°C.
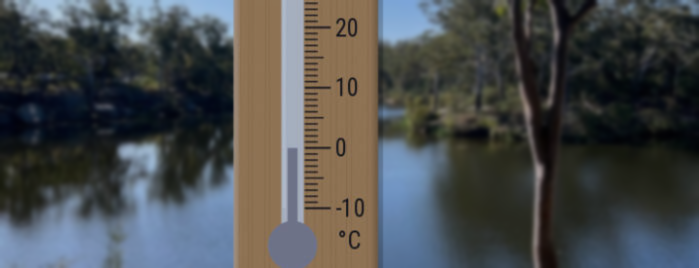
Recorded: 0,°C
